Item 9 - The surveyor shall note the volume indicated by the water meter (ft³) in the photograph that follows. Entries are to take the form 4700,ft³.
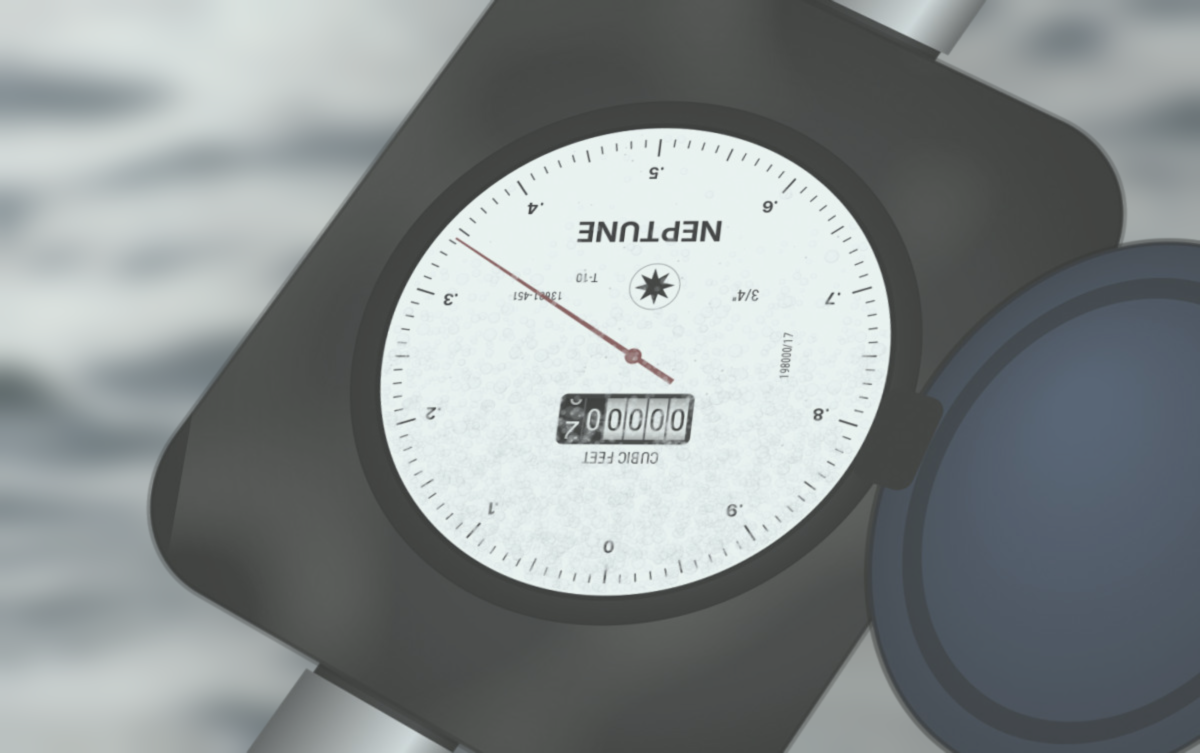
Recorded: 2.34,ft³
